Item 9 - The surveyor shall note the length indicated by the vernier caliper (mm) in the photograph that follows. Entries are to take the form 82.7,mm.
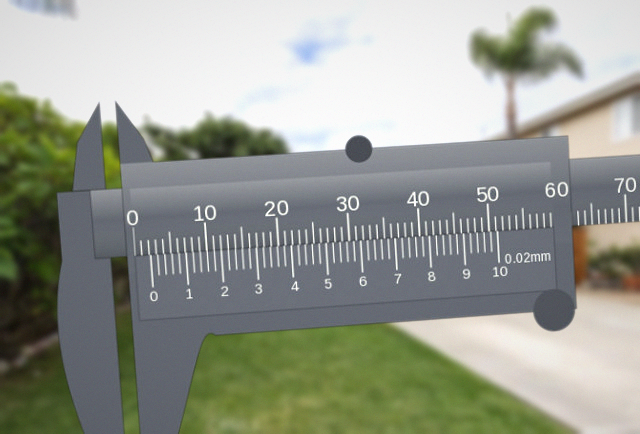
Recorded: 2.2,mm
